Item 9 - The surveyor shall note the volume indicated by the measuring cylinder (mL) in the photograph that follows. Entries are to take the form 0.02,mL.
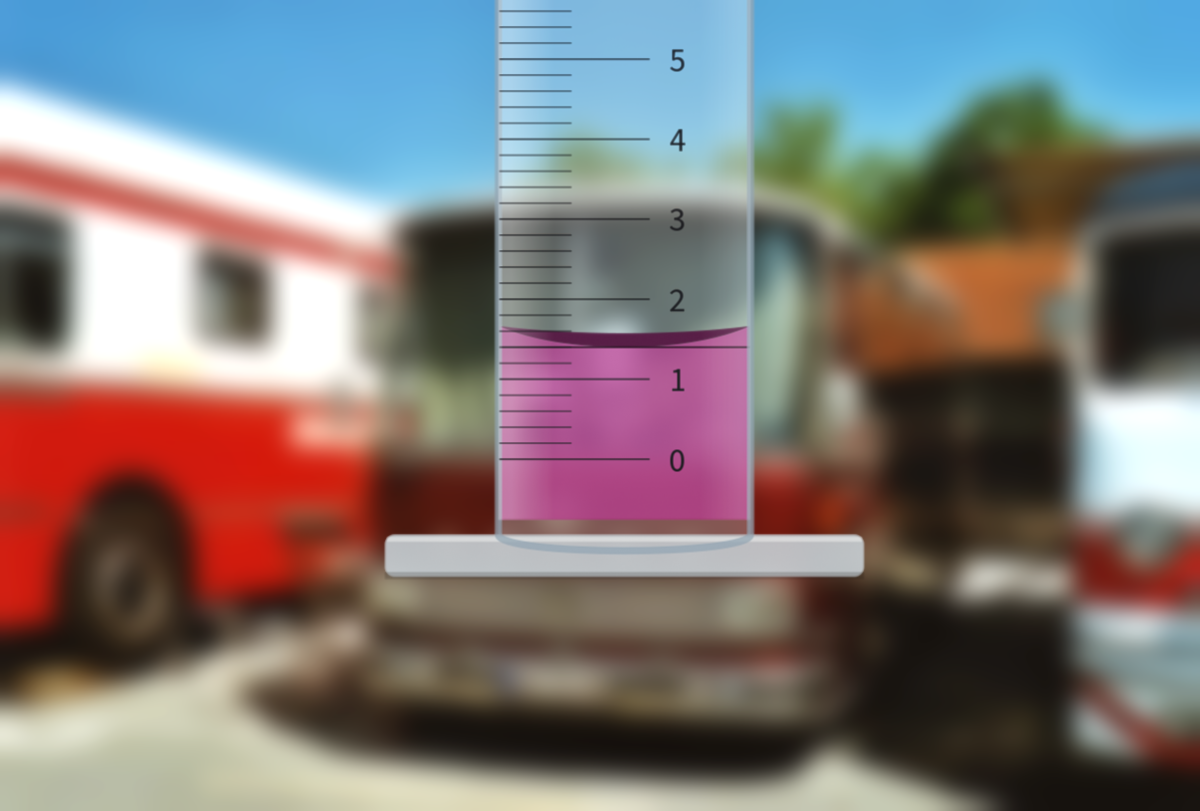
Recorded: 1.4,mL
